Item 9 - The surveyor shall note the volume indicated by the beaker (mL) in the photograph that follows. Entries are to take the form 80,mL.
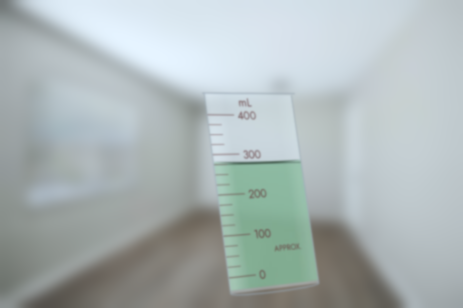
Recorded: 275,mL
